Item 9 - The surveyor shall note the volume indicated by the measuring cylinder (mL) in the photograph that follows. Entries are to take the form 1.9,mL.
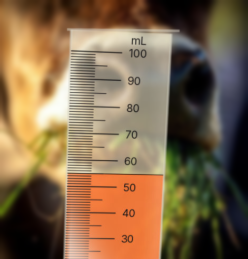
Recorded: 55,mL
